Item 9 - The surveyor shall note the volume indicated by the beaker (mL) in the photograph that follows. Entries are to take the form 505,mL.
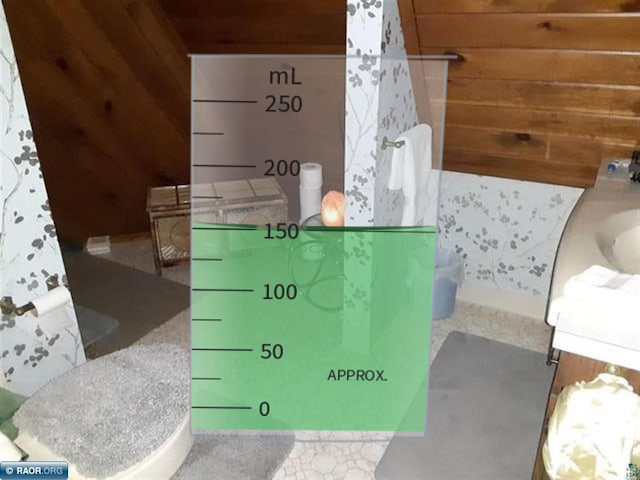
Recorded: 150,mL
